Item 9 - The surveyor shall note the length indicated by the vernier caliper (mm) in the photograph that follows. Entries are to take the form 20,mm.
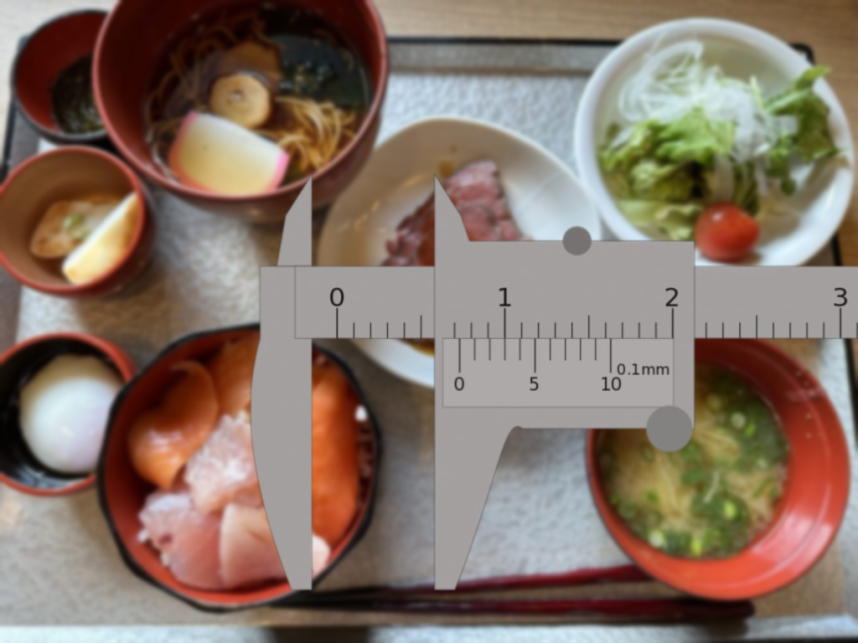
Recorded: 7.3,mm
